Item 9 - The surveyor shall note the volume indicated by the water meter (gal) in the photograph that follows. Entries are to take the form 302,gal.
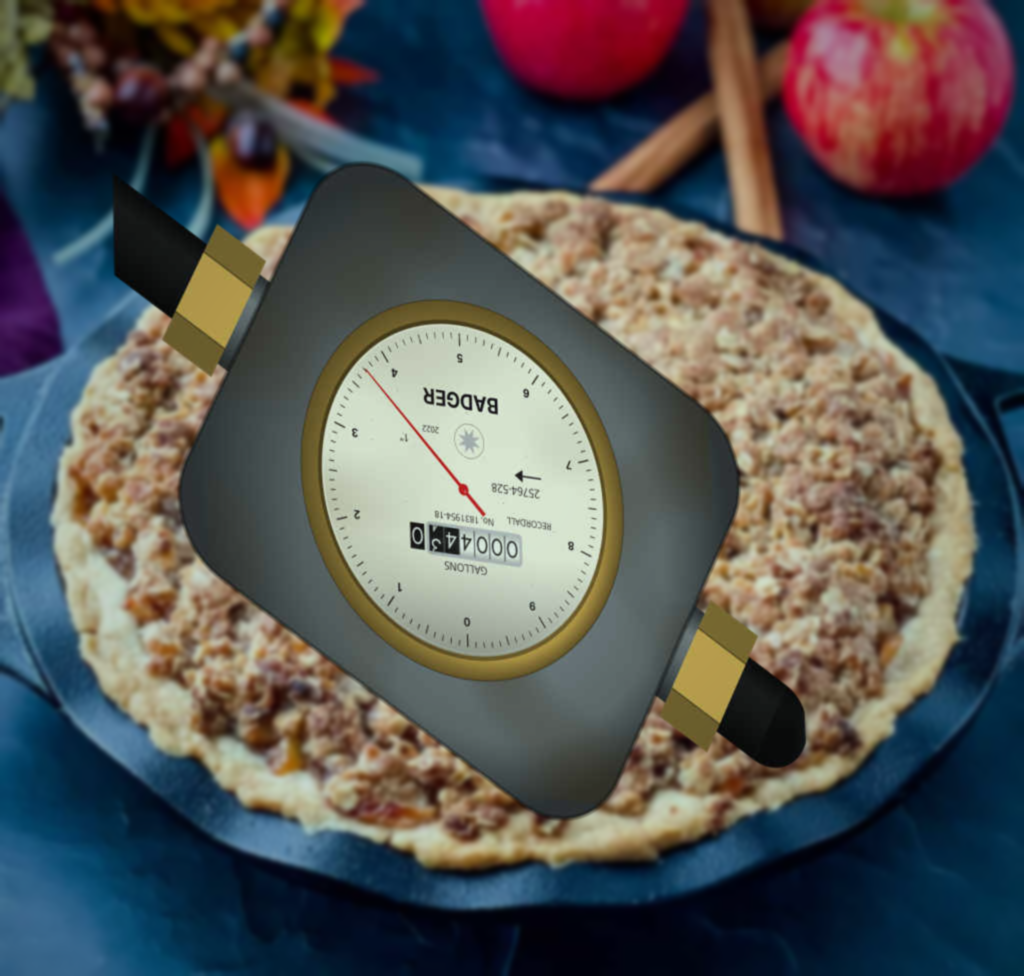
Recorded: 4433.7,gal
